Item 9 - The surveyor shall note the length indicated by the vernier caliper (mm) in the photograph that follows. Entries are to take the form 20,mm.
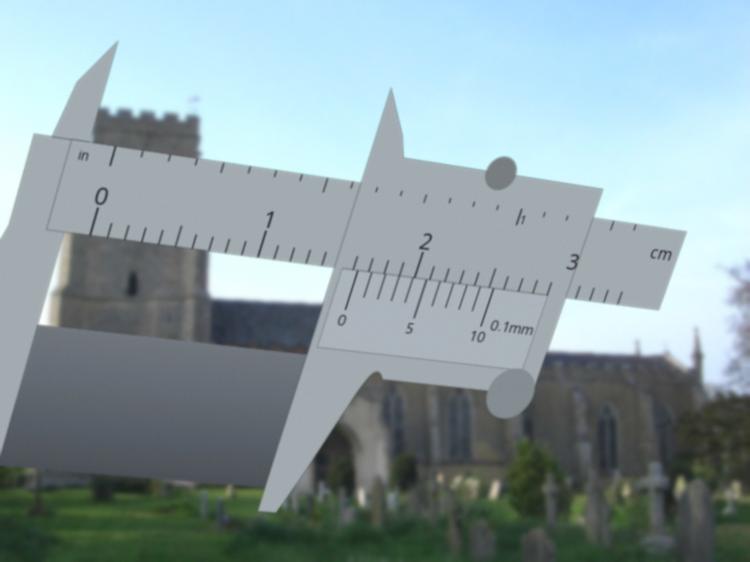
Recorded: 16.3,mm
